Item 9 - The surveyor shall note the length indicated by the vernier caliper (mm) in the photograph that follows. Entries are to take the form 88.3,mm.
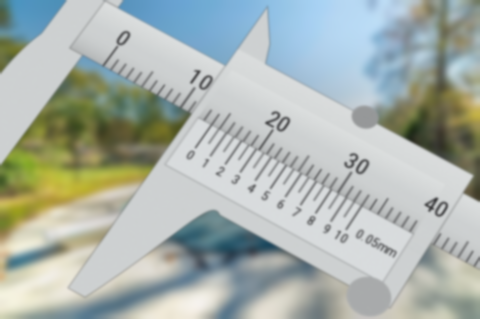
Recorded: 14.0,mm
